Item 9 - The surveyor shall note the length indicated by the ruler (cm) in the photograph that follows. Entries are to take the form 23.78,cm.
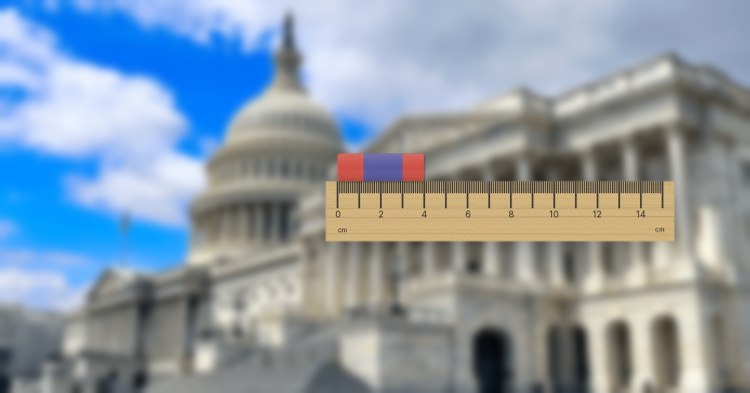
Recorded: 4,cm
